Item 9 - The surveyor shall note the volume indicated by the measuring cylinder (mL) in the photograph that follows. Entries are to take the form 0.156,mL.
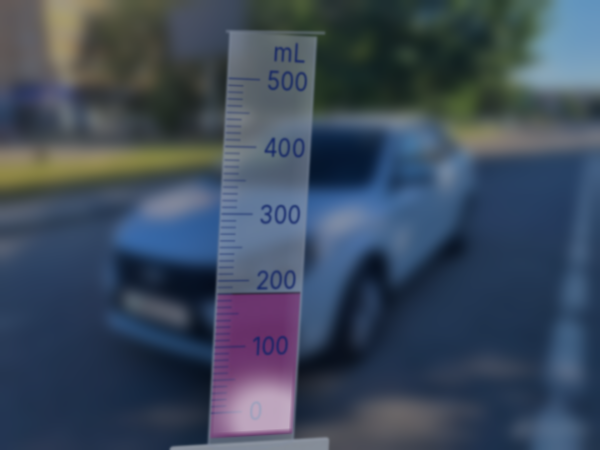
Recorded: 180,mL
